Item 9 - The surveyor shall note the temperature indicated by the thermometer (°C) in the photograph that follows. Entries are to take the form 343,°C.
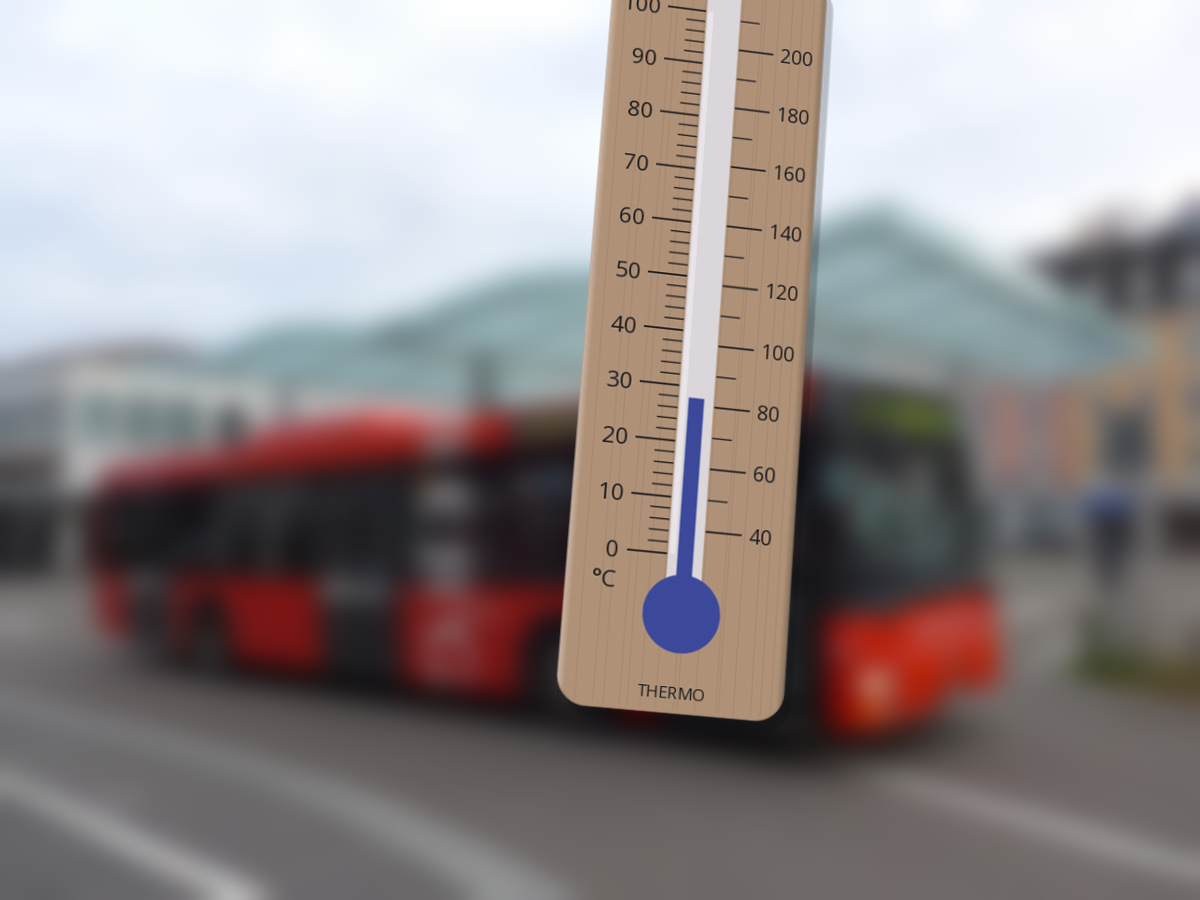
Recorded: 28,°C
